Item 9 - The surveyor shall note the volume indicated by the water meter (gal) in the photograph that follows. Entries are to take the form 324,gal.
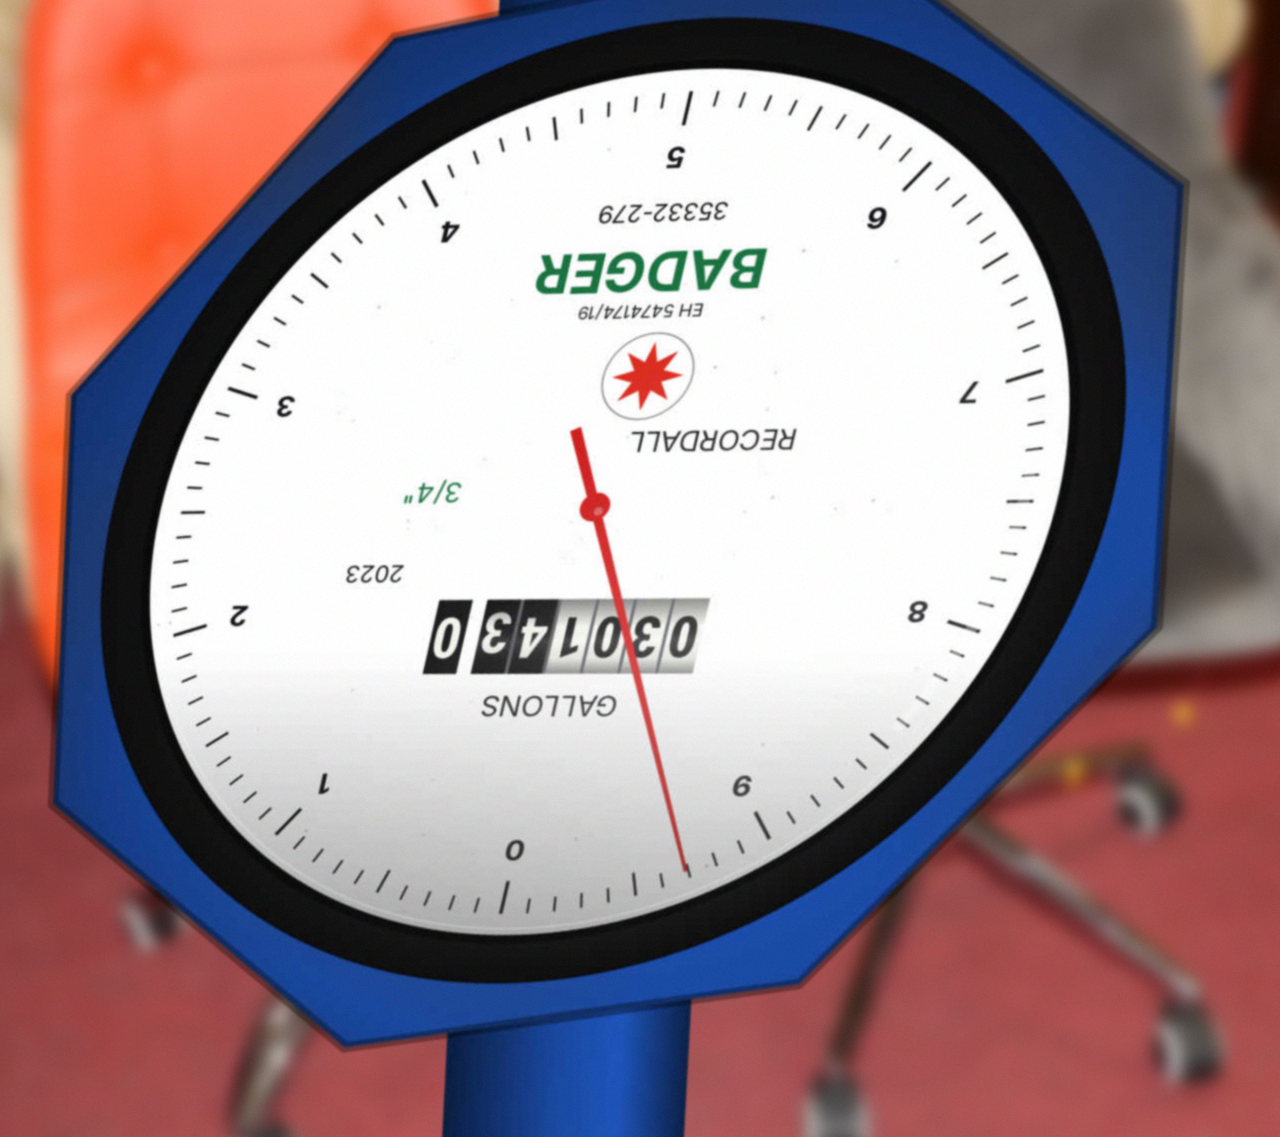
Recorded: 301429.3,gal
